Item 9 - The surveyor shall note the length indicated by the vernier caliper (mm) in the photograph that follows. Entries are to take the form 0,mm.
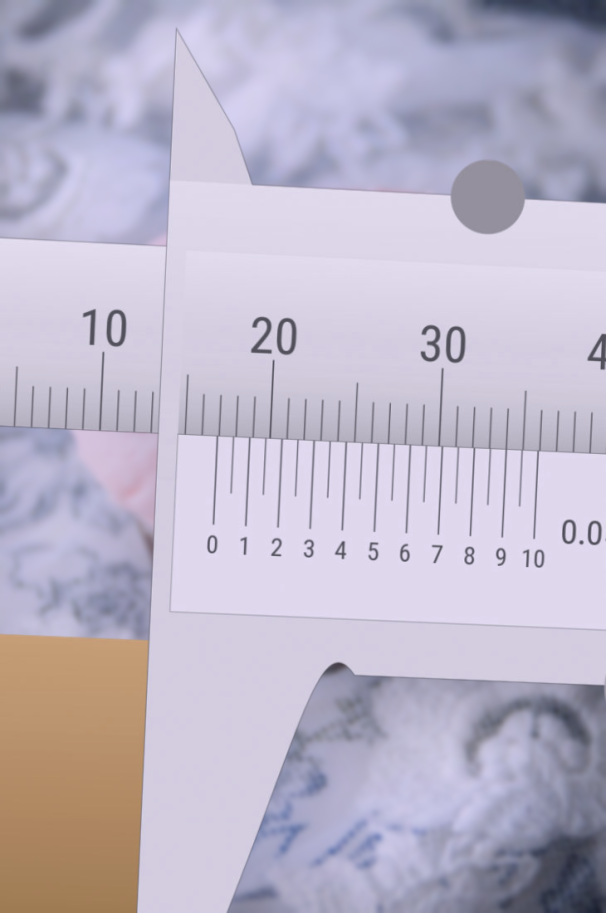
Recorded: 16.9,mm
